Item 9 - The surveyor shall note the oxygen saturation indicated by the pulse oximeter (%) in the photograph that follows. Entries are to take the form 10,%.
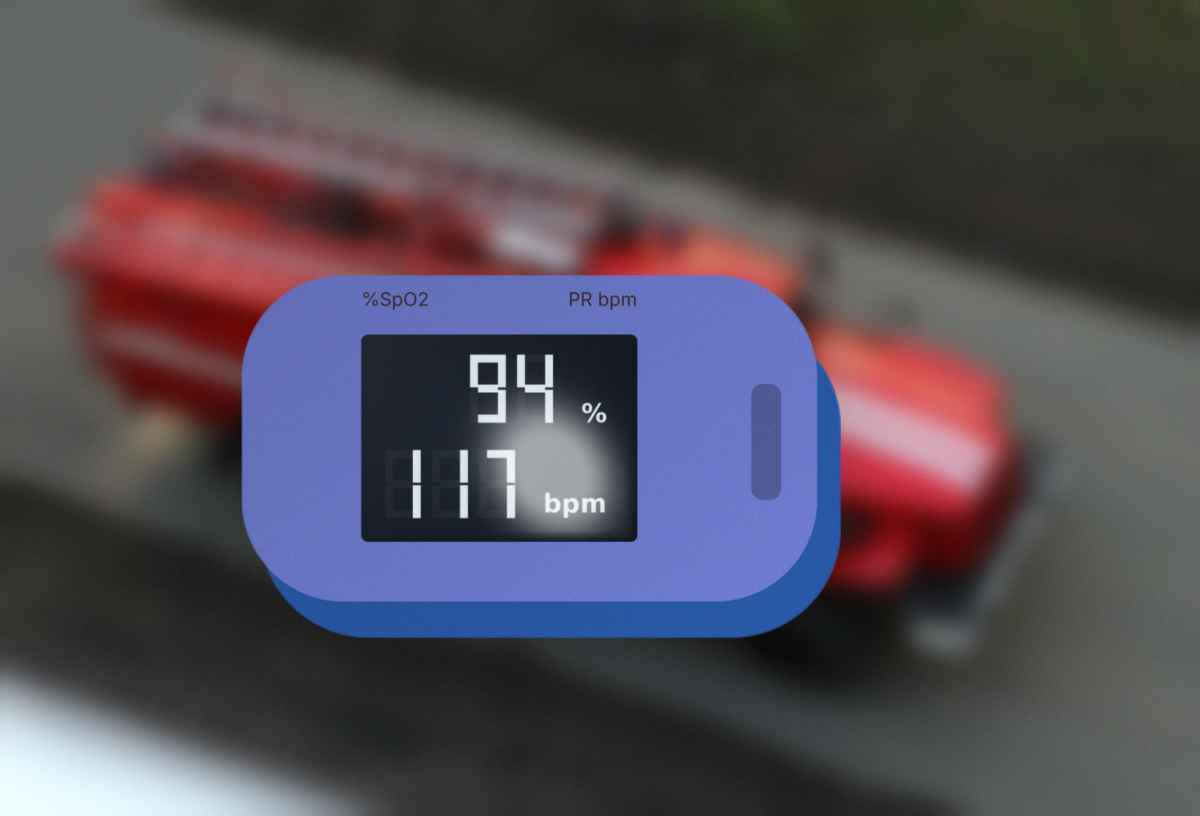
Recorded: 94,%
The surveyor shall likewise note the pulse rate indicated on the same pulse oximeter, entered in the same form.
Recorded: 117,bpm
